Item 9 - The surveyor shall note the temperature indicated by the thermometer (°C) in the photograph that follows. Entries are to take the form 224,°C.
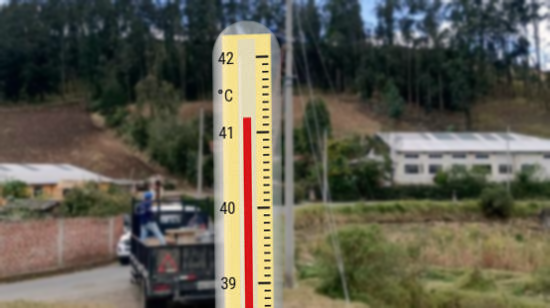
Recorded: 41.2,°C
